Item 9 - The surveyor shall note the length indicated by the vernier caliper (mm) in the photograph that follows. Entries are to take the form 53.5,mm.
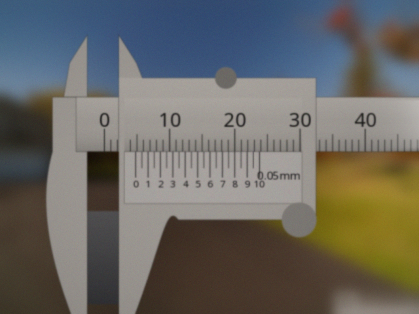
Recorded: 4.8,mm
